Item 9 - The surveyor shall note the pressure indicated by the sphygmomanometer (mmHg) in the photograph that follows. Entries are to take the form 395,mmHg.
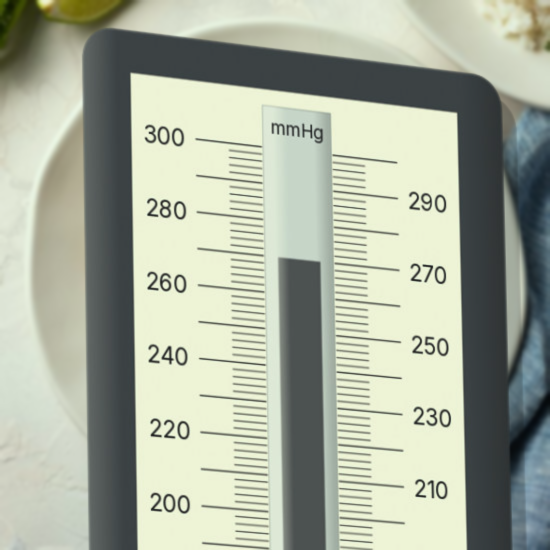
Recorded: 270,mmHg
